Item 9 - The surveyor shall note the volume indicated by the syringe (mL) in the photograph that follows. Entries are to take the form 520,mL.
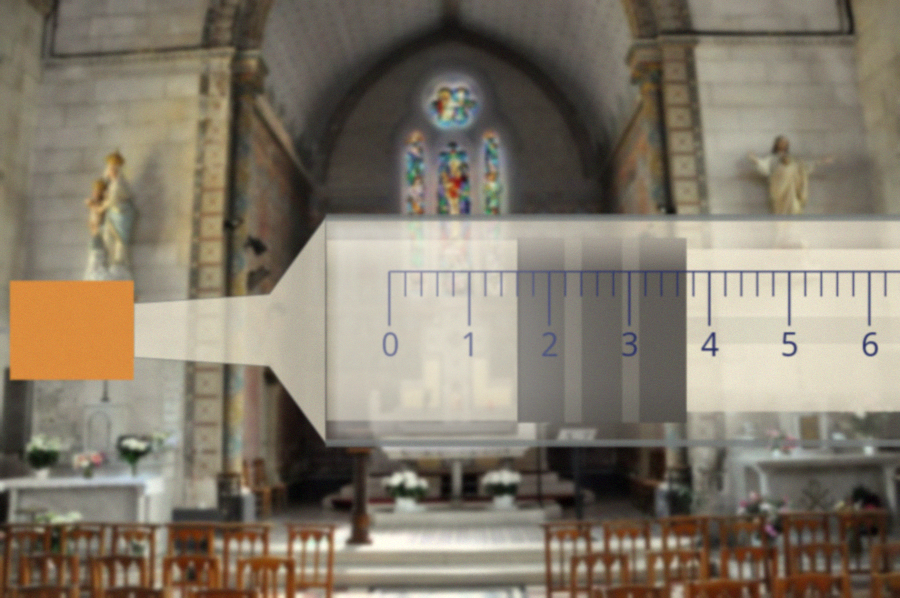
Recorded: 1.6,mL
